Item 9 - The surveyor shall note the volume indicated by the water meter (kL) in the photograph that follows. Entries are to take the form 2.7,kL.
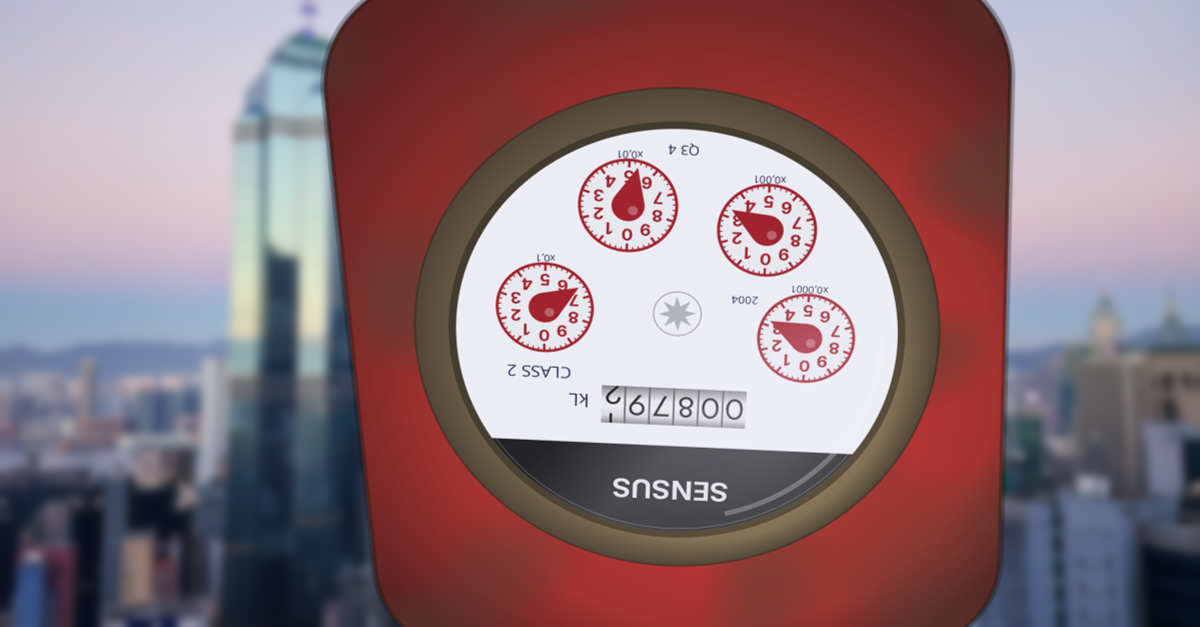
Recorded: 8791.6533,kL
